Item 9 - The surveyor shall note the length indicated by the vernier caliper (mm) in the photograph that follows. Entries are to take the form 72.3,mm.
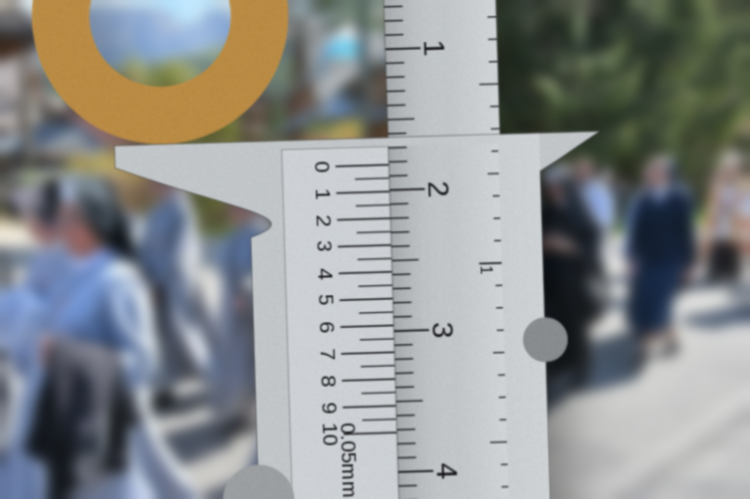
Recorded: 18.2,mm
